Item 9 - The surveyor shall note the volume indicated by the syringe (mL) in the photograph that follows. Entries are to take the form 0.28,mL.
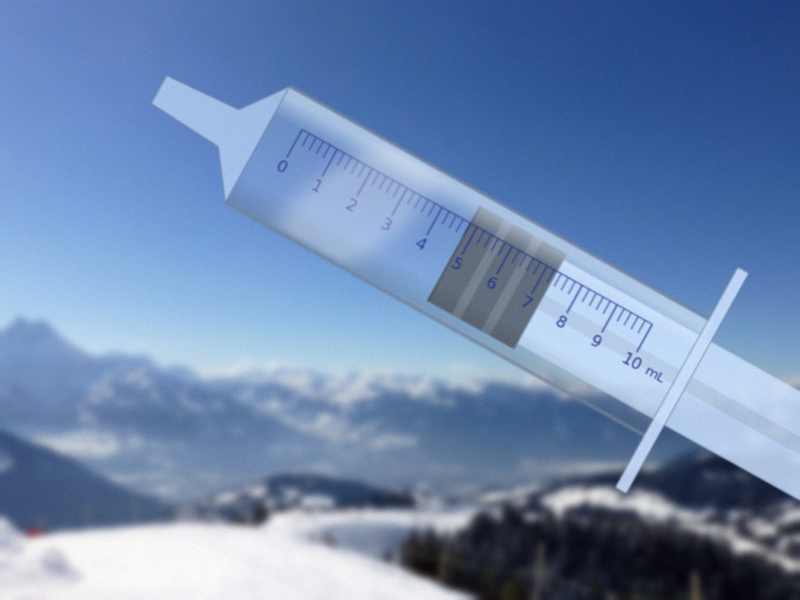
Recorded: 4.8,mL
